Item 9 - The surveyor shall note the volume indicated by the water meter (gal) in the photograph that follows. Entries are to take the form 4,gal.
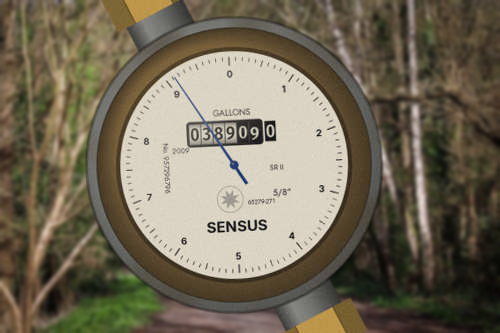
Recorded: 389089.1,gal
